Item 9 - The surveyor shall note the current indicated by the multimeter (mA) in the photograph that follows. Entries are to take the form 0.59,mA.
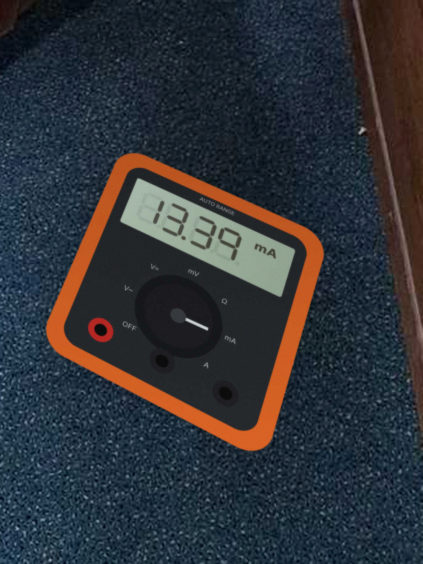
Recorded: 13.39,mA
